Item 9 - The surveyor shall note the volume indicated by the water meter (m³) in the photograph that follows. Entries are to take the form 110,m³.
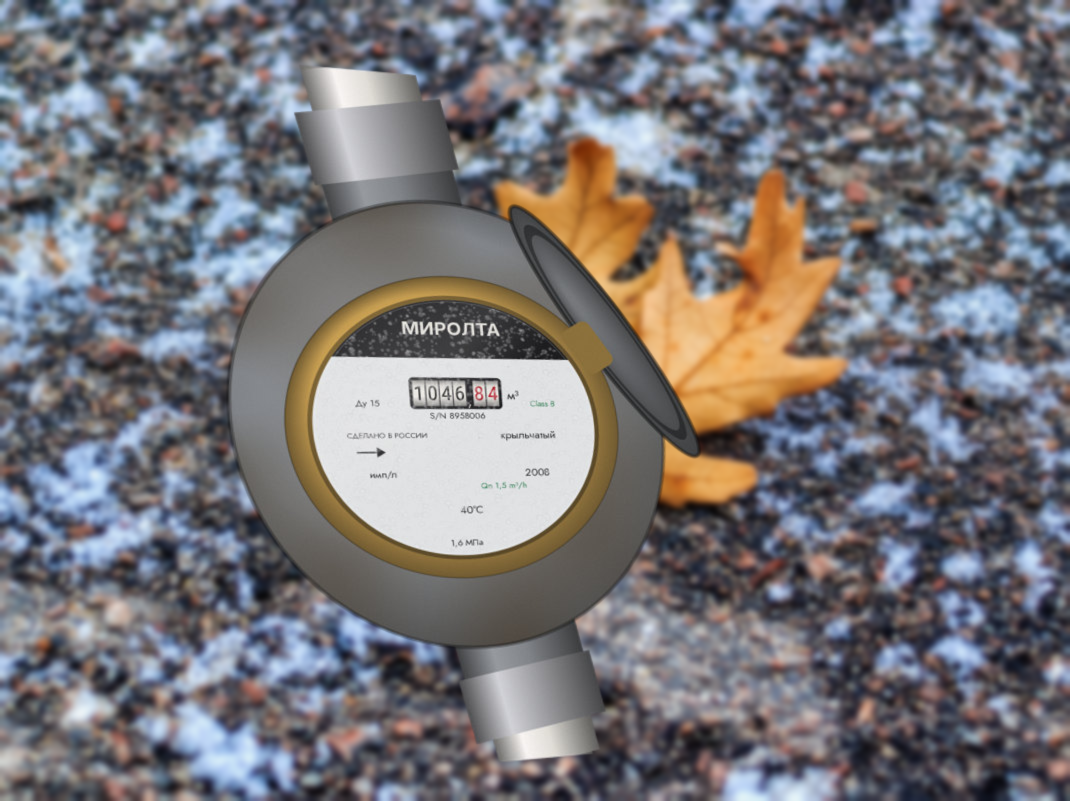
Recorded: 1046.84,m³
